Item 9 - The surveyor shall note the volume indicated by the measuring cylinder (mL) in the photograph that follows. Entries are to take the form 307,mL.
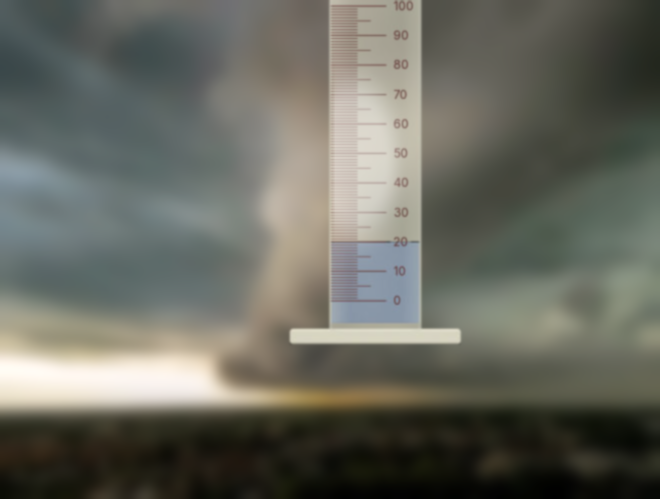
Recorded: 20,mL
